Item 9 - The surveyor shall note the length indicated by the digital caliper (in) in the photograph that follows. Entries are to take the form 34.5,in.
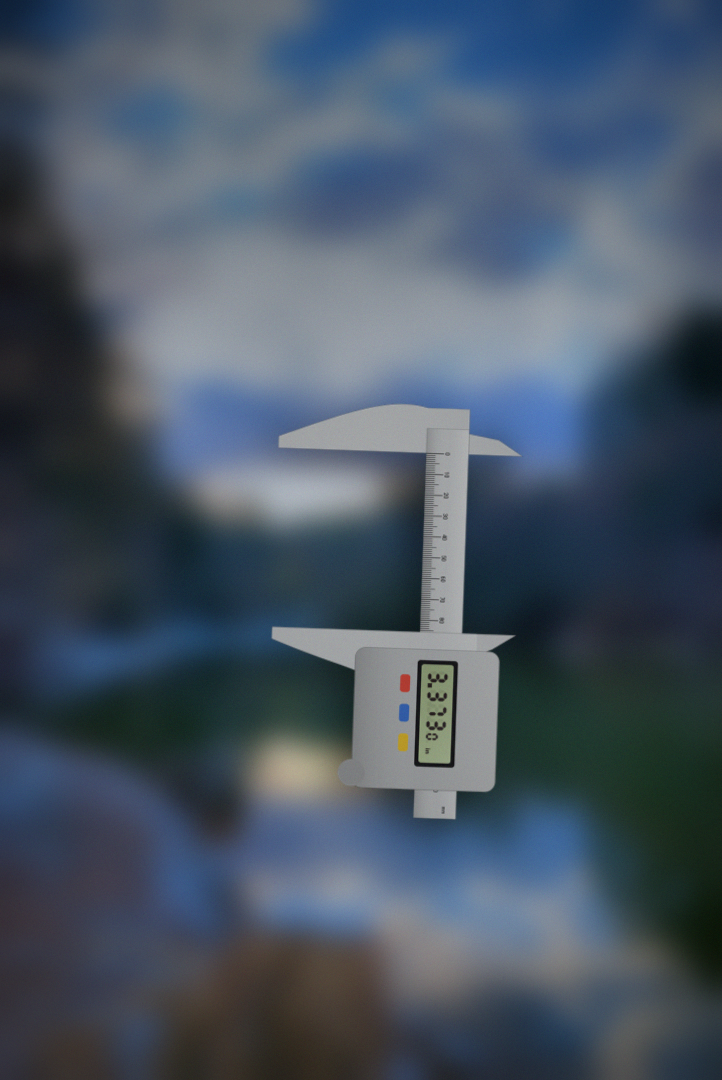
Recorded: 3.3730,in
